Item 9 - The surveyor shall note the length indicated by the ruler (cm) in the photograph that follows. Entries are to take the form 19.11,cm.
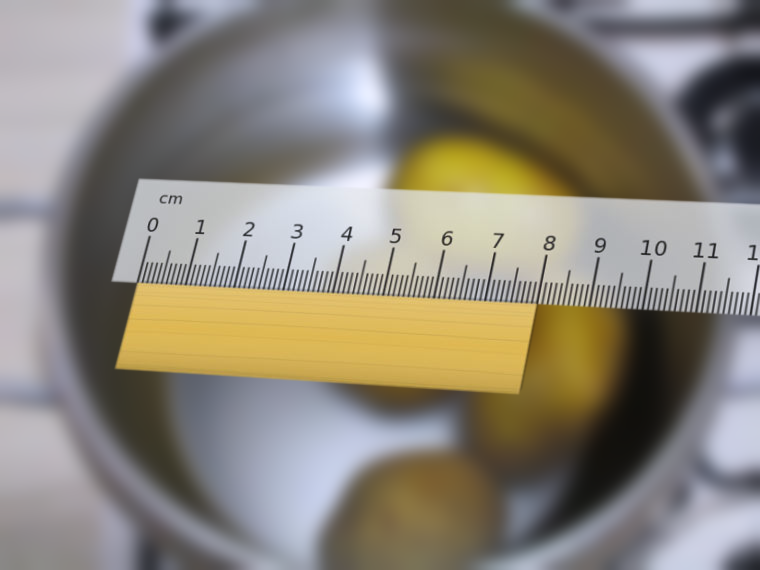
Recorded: 8,cm
